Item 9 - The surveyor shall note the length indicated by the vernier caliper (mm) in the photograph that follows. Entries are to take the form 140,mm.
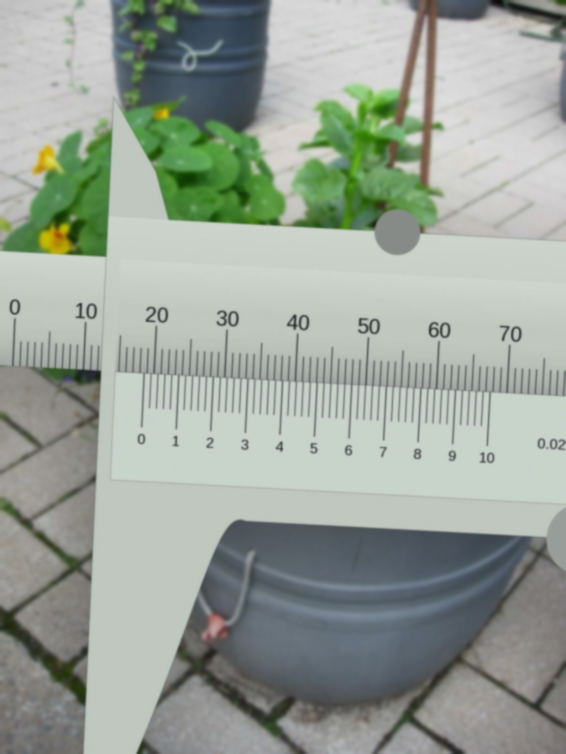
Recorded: 18.6,mm
